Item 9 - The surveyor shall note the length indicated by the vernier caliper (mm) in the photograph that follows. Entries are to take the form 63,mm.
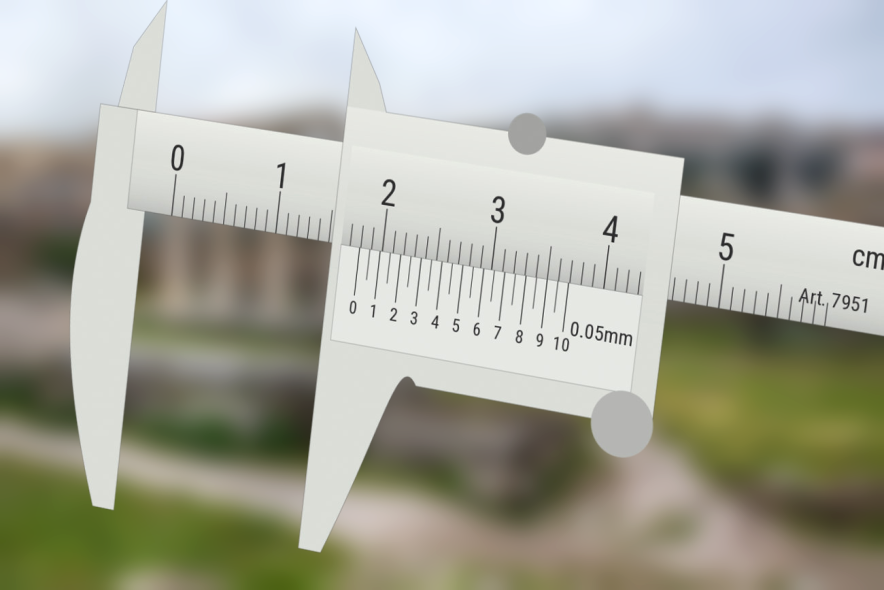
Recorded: 17.9,mm
